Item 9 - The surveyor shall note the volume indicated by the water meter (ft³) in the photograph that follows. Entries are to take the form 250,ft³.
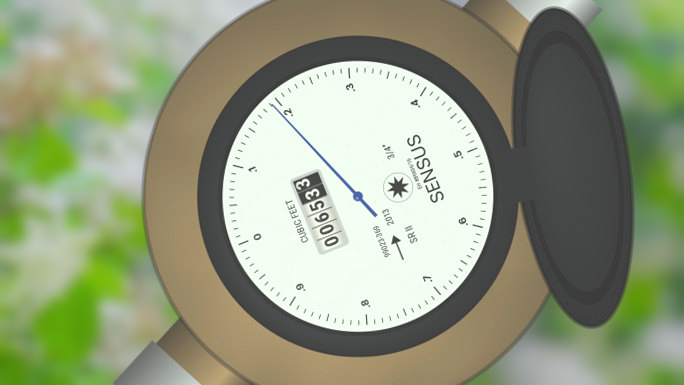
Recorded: 6533.19,ft³
